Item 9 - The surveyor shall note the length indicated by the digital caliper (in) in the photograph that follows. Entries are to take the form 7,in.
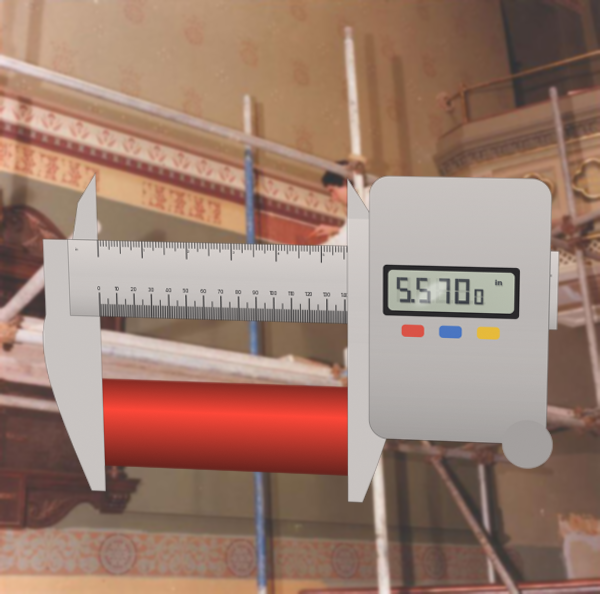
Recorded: 5.5700,in
